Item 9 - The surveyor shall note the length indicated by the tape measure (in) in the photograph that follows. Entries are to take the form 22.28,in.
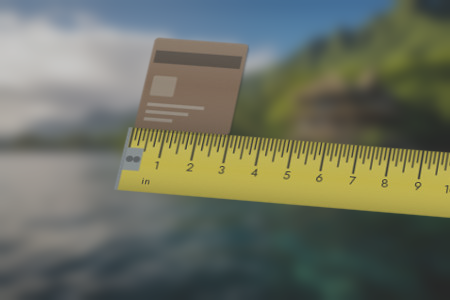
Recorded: 3,in
